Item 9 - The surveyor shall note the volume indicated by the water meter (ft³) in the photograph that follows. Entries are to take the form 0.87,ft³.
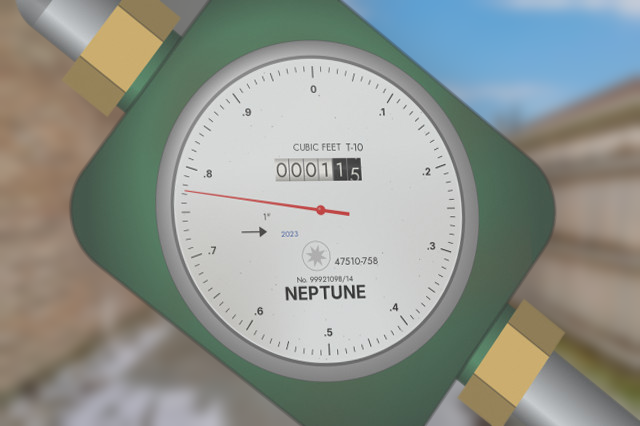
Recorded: 114.77,ft³
